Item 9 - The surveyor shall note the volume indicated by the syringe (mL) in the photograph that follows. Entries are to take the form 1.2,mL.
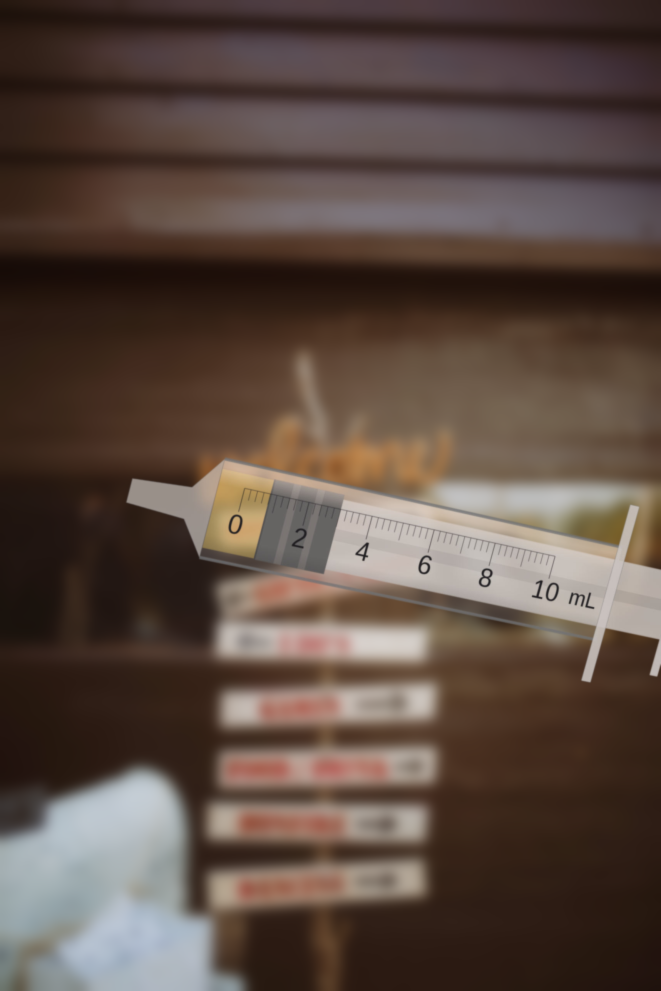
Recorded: 0.8,mL
